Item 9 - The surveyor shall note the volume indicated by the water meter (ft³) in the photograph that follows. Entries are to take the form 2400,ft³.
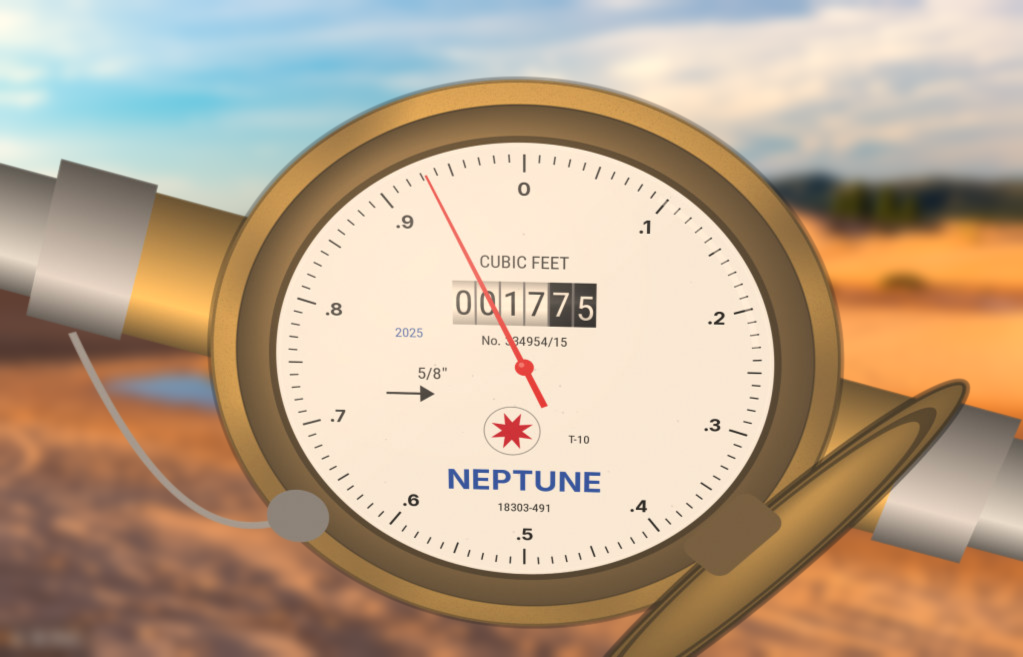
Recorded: 1774.93,ft³
